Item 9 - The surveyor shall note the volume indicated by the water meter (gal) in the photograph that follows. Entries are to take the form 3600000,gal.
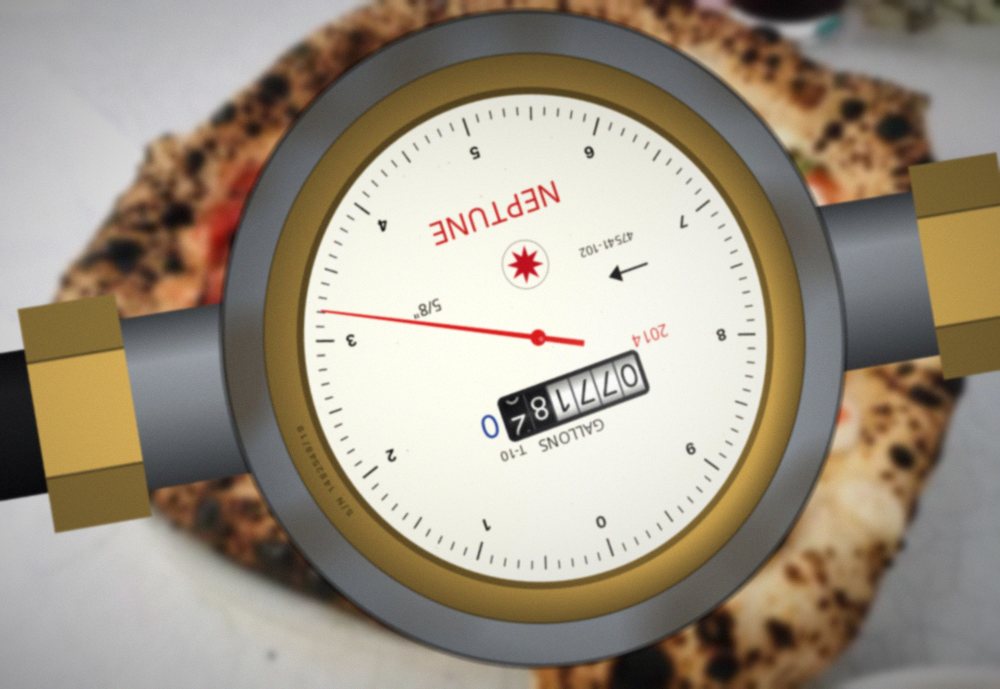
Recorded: 771823.2,gal
